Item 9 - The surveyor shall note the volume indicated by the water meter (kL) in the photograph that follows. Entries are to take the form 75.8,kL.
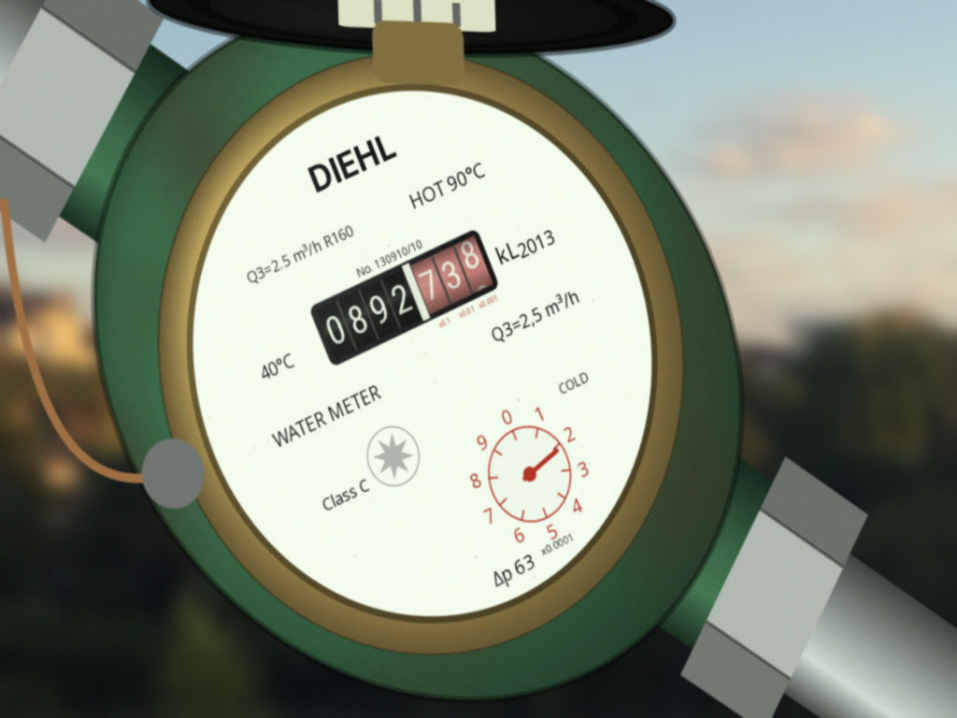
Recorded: 892.7382,kL
